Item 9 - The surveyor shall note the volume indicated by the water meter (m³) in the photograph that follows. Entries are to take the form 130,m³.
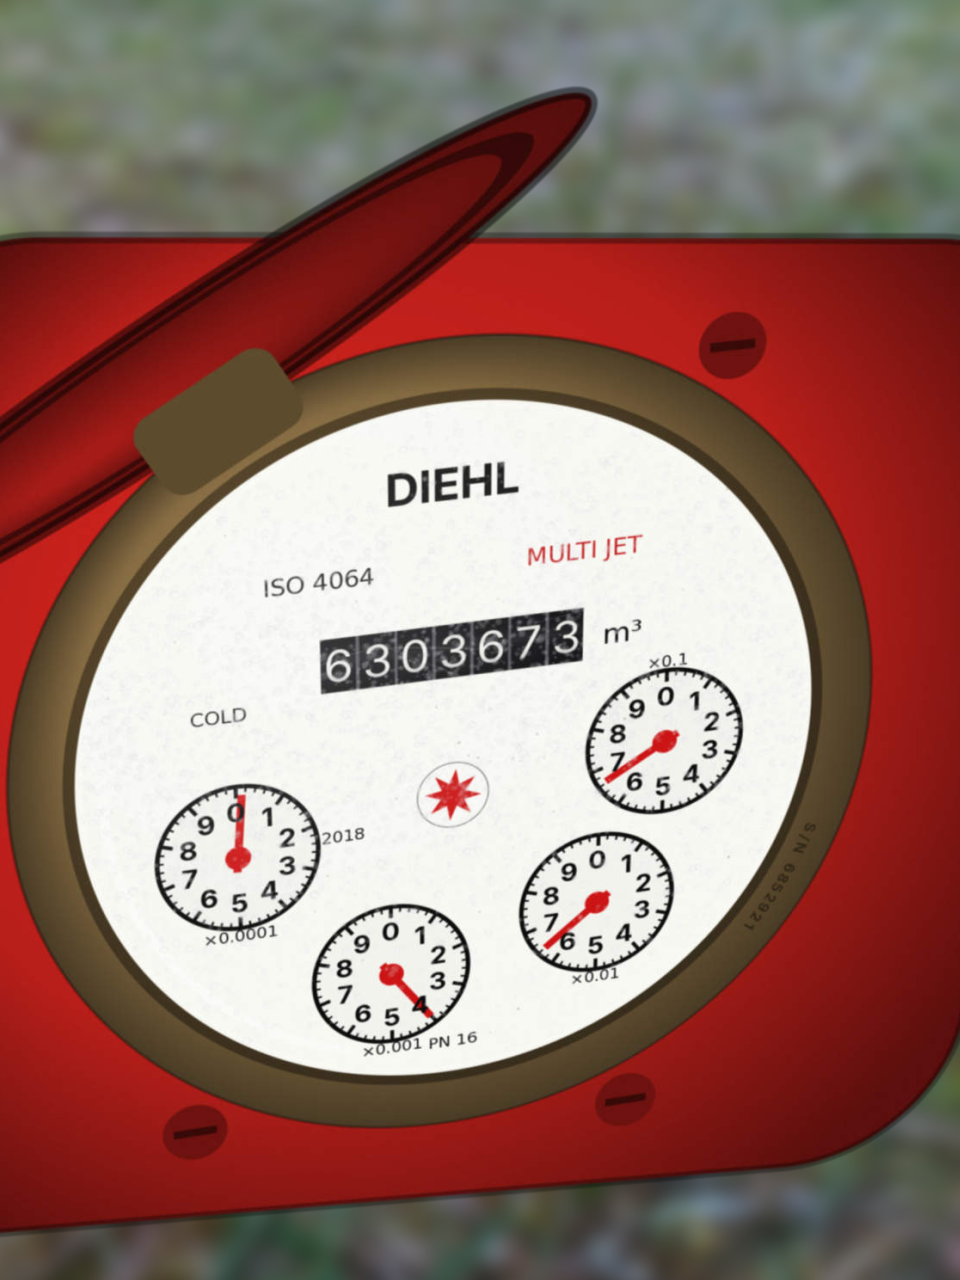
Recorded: 6303673.6640,m³
